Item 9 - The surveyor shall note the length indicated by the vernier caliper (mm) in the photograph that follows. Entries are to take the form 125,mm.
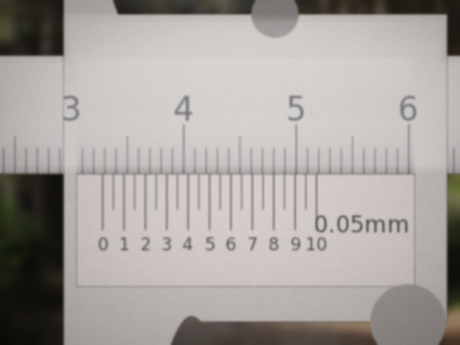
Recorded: 32.8,mm
